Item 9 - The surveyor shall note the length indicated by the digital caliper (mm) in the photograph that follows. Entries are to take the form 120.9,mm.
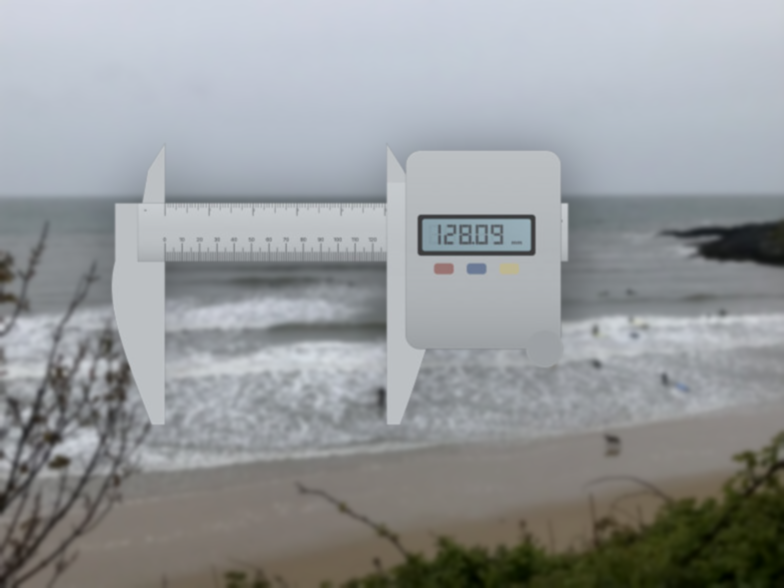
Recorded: 128.09,mm
